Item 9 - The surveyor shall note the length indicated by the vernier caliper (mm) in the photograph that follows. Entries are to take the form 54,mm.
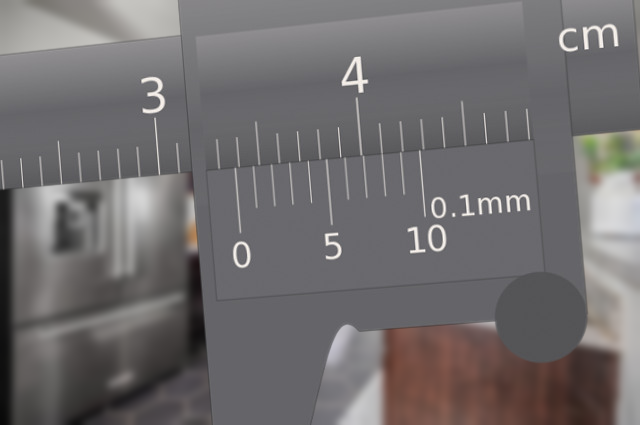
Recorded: 33.8,mm
